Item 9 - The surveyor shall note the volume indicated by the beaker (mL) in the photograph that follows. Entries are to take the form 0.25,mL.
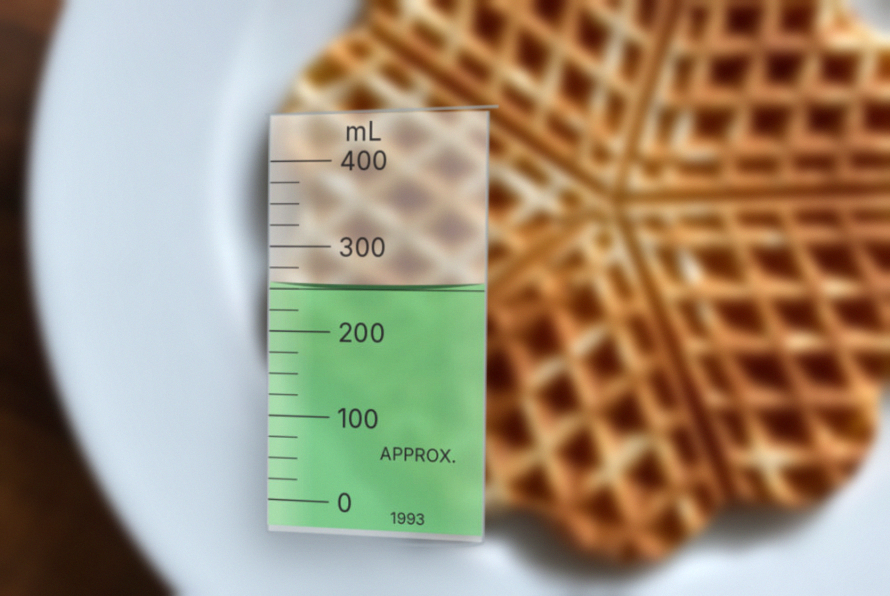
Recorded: 250,mL
